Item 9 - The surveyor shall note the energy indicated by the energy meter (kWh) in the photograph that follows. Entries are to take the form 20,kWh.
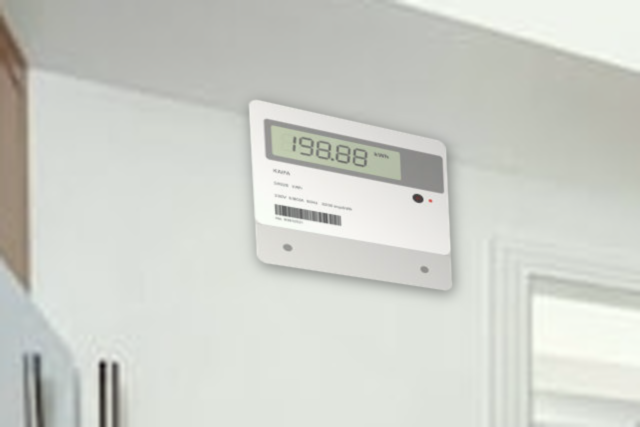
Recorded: 198.88,kWh
